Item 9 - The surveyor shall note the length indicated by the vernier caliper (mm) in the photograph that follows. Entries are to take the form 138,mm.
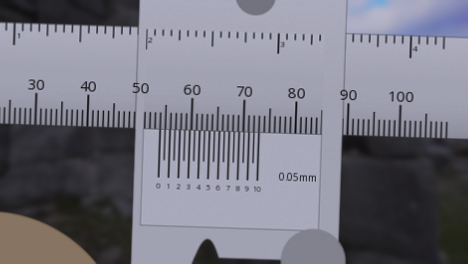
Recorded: 54.0,mm
